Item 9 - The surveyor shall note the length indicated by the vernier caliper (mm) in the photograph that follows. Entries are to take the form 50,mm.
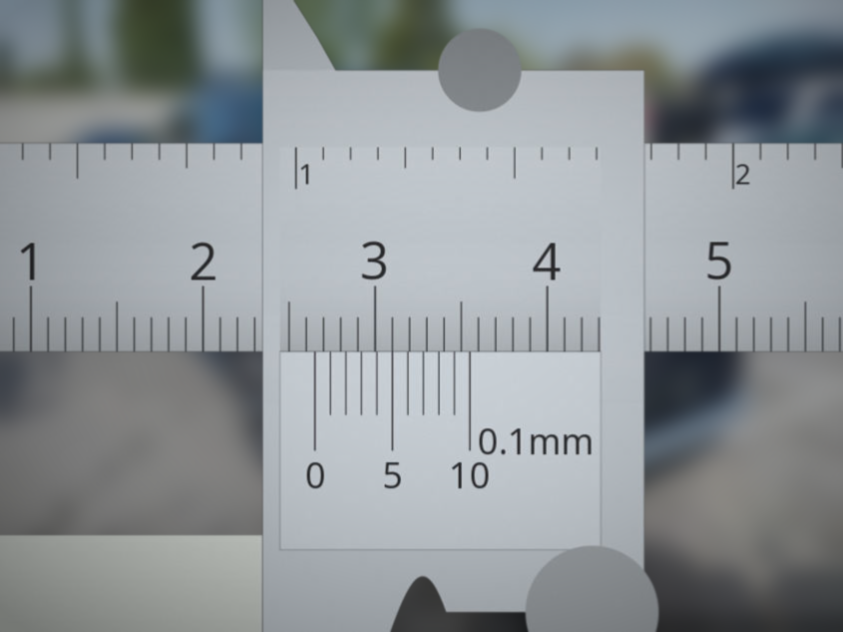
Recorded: 26.5,mm
